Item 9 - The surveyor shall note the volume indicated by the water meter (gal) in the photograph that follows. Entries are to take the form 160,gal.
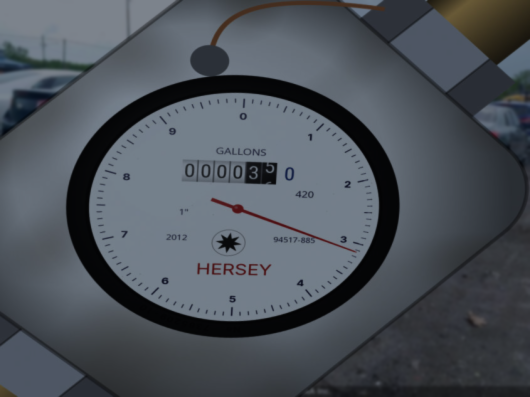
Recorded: 353.1,gal
